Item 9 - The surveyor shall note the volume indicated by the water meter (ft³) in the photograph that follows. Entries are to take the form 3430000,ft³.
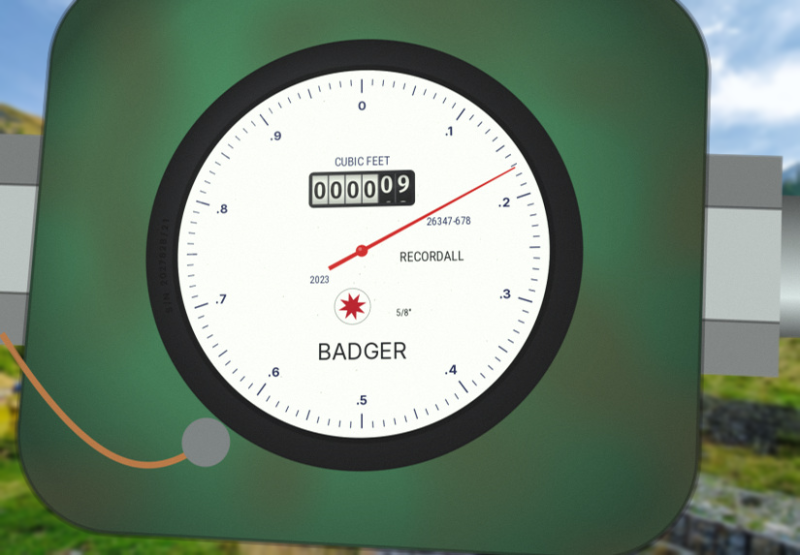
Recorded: 9.17,ft³
